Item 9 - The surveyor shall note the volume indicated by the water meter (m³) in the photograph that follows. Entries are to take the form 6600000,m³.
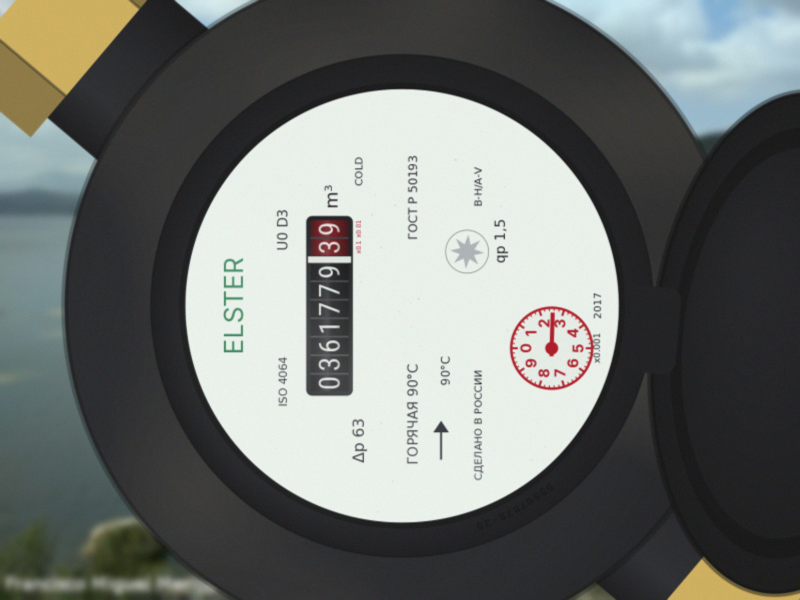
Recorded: 361779.392,m³
